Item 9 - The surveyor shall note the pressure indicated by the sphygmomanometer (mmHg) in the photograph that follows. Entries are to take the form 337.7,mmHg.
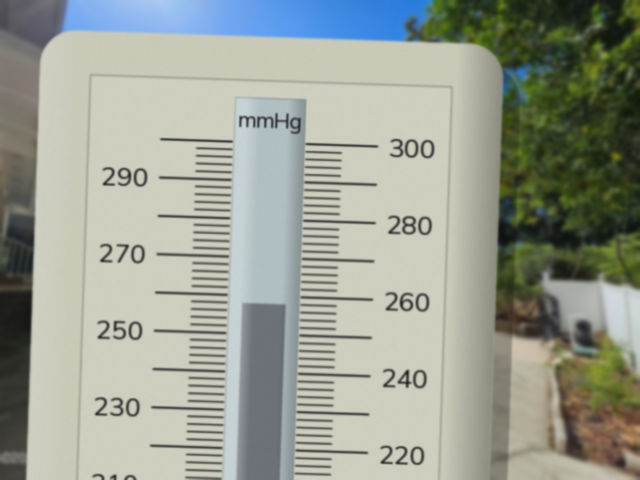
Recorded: 258,mmHg
